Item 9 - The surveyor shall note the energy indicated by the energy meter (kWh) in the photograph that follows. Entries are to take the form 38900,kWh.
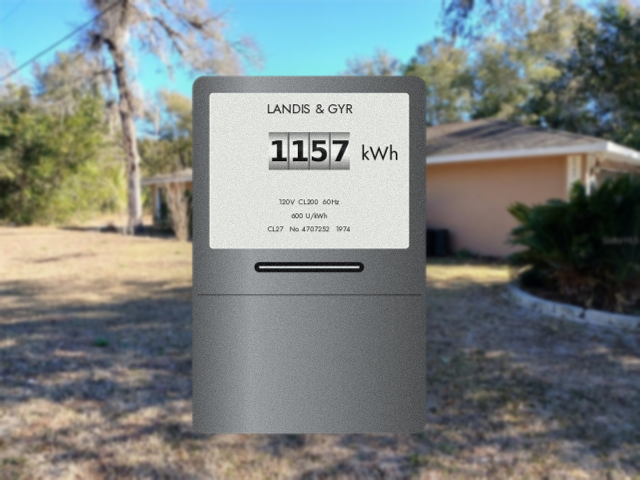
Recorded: 1157,kWh
